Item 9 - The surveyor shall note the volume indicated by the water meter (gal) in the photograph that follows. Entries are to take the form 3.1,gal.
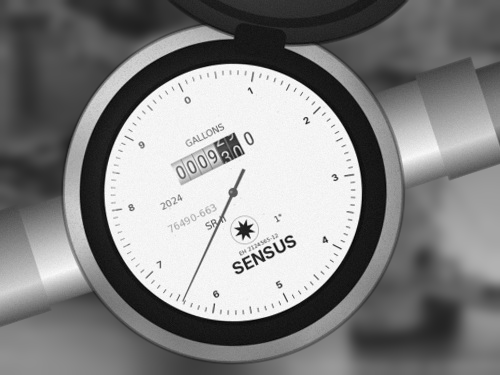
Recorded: 9296.4,gal
